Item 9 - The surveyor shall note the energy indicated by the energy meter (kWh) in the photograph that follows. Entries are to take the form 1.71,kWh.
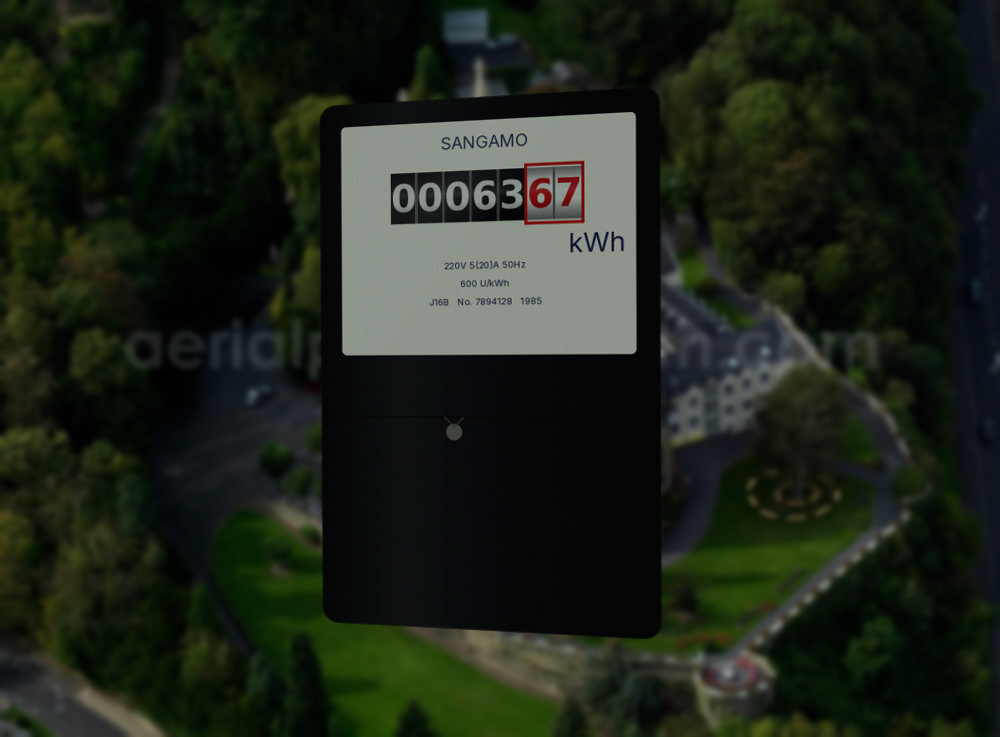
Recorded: 63.67,kWh
